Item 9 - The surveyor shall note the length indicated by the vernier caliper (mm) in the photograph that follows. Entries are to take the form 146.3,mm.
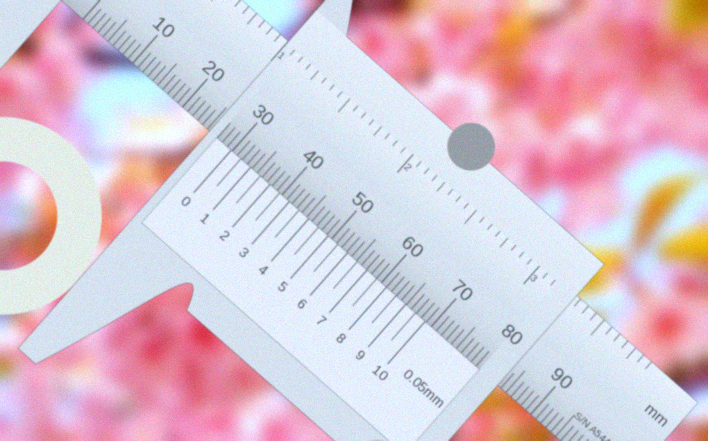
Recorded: 29.8,mm
